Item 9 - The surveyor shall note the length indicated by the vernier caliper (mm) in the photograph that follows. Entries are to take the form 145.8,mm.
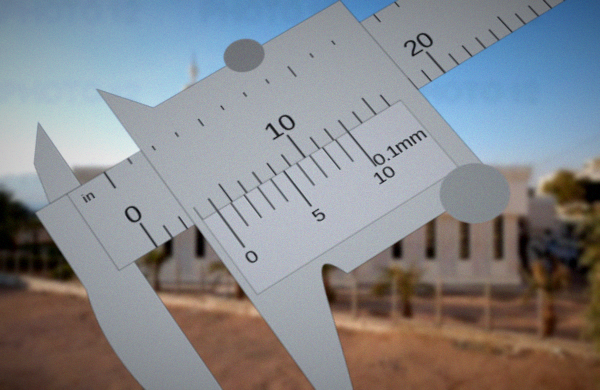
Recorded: 4.0,mm
